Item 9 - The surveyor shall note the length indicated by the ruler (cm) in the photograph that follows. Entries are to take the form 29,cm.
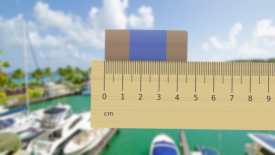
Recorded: 4.5,cm
